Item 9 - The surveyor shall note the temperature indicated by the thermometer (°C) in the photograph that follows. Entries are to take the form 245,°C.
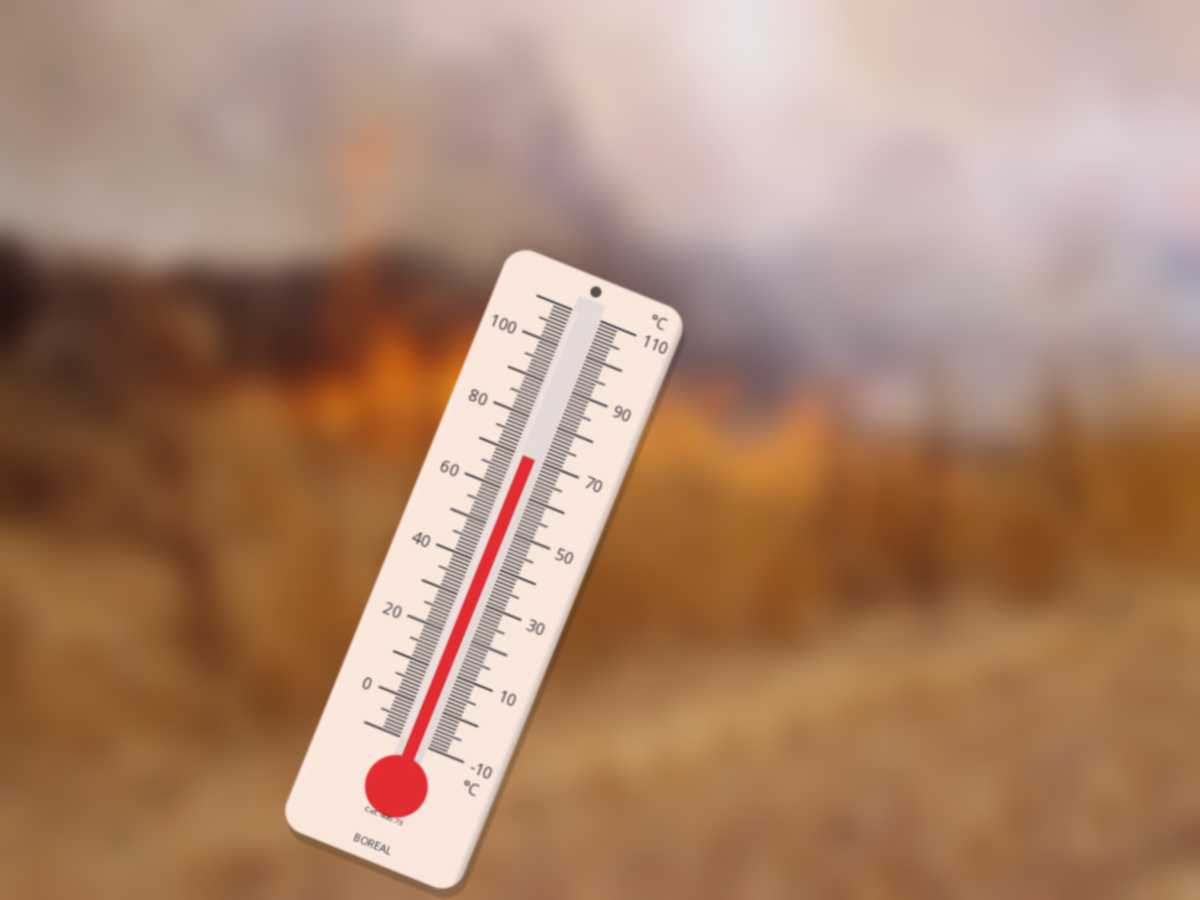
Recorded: 70,°C
